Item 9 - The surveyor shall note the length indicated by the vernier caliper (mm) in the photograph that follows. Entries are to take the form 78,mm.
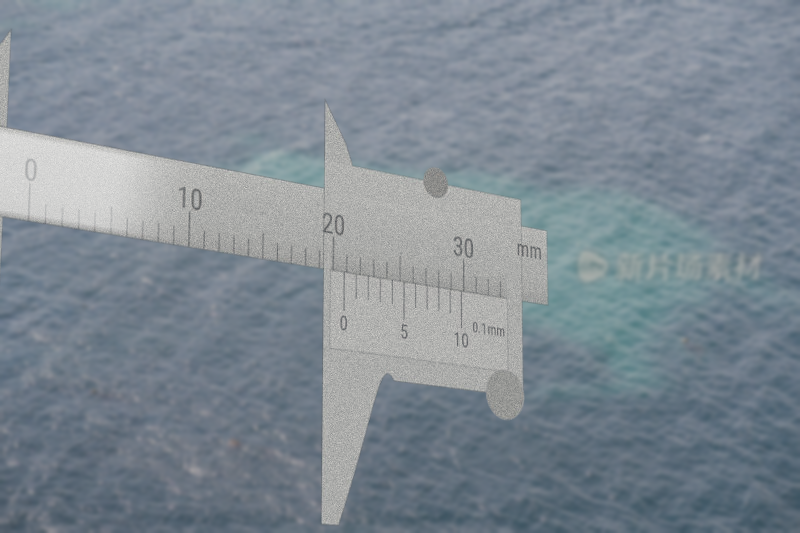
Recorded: 20.8,mm
